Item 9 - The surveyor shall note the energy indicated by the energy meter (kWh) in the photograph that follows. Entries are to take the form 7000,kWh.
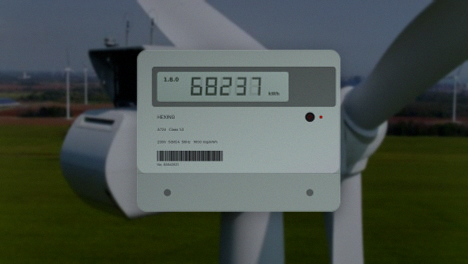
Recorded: 68237,kWh
